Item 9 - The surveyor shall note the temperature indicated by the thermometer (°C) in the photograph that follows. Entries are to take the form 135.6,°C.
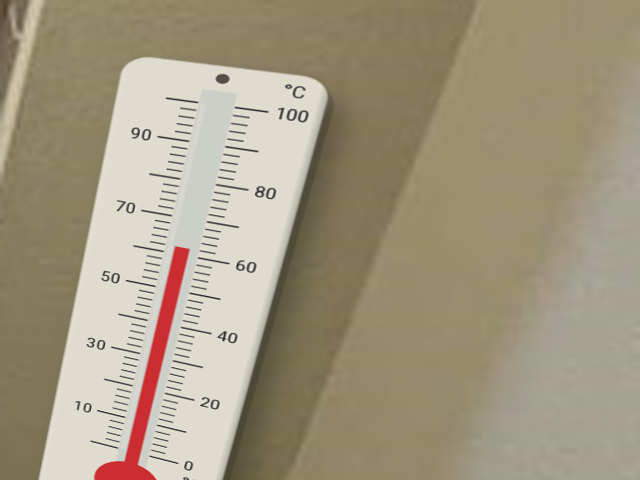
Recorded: 62,°C
